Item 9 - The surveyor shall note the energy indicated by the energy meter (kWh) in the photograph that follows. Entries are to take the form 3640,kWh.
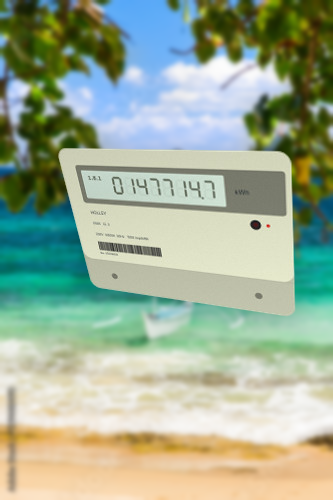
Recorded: 147714.7,kWh
